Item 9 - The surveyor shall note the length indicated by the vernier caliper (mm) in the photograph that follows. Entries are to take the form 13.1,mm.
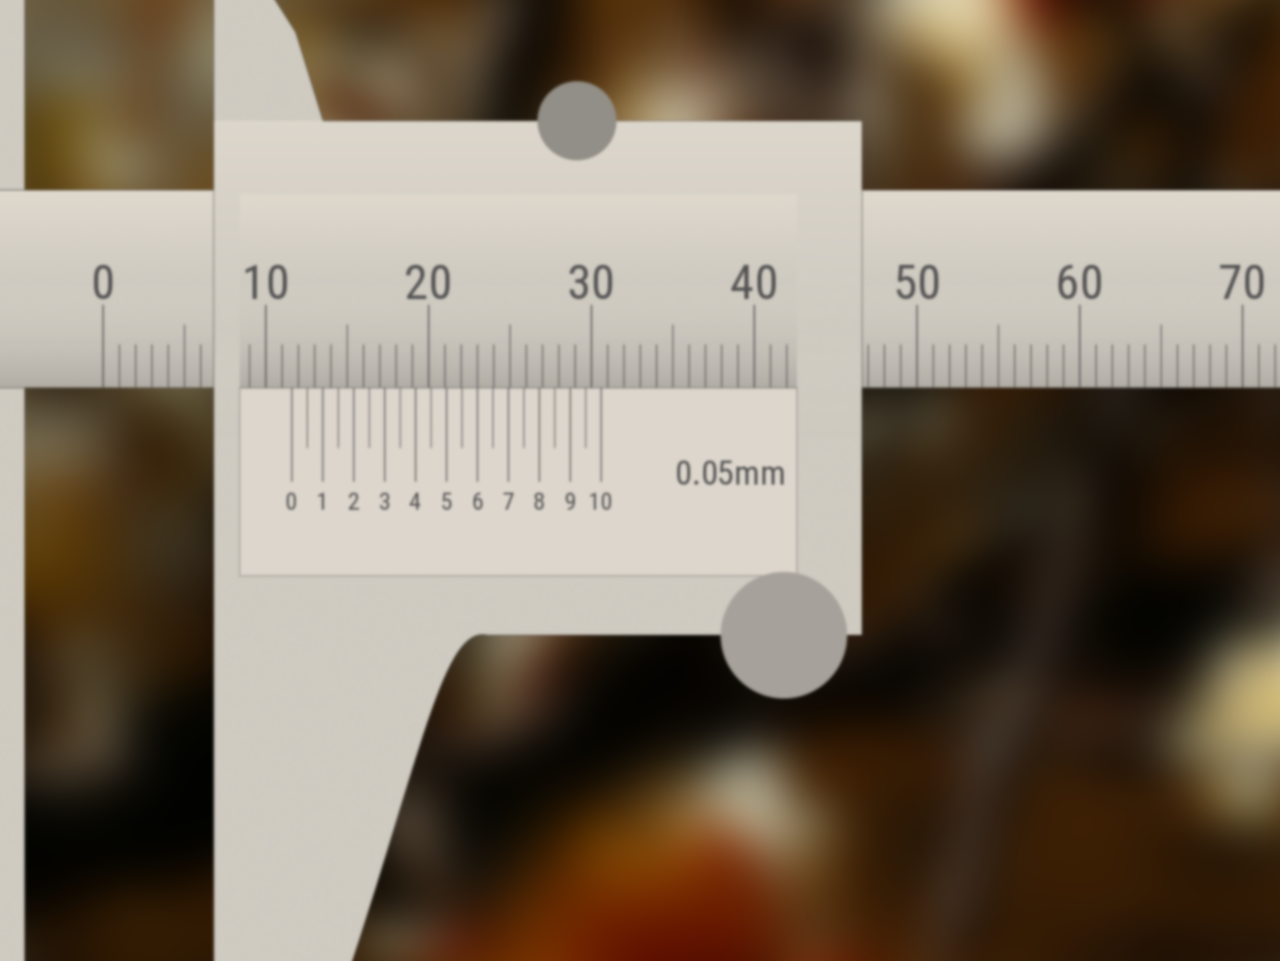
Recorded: 11.6,mm
